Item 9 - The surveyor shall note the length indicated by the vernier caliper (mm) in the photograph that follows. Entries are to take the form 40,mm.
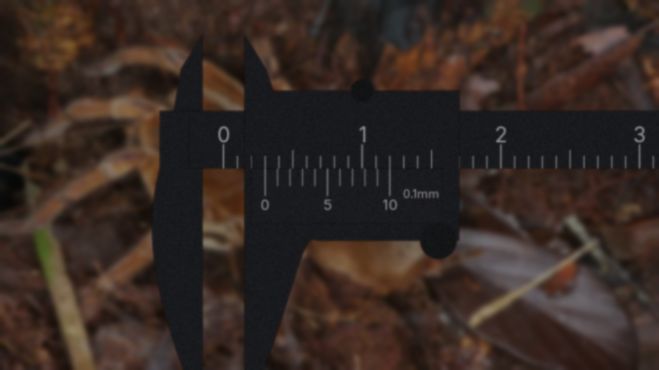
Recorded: 3.0,mm
